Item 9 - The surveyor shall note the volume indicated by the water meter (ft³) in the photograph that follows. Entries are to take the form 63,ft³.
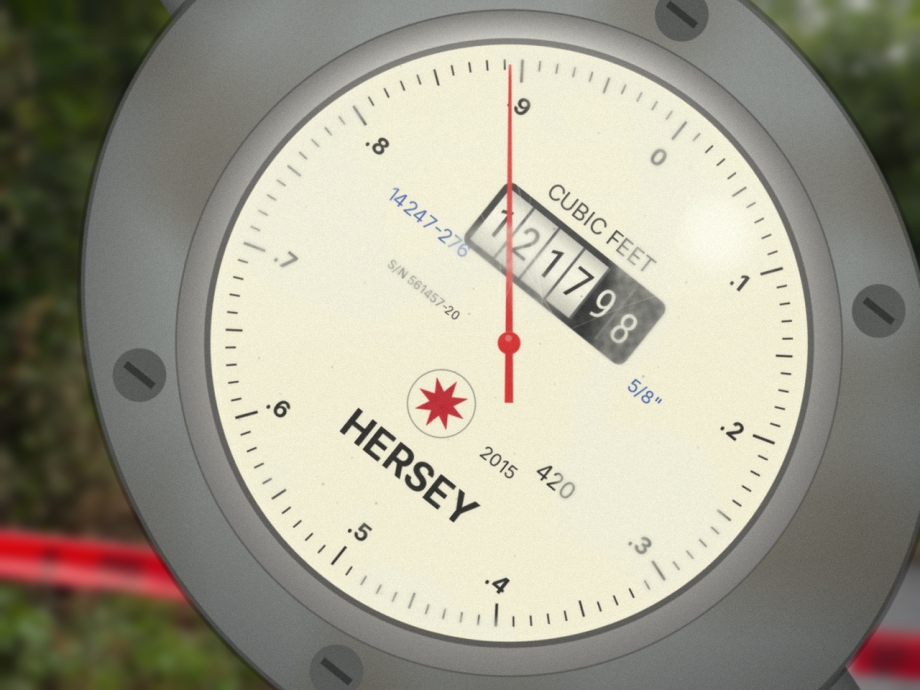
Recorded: 121797.89,ft³
